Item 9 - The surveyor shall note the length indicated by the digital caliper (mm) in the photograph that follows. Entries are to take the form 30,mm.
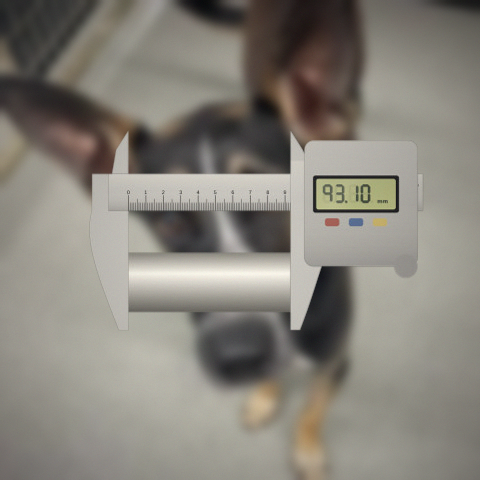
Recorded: 93.10,mm
